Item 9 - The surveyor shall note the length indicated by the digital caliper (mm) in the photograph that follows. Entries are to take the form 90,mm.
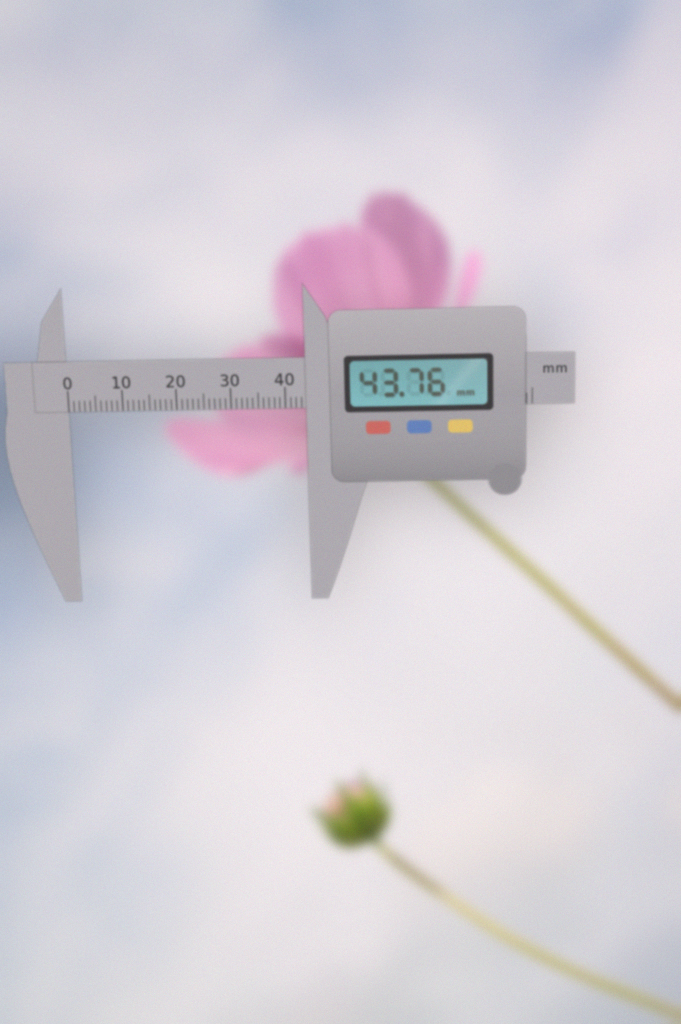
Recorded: 43.76,mm
